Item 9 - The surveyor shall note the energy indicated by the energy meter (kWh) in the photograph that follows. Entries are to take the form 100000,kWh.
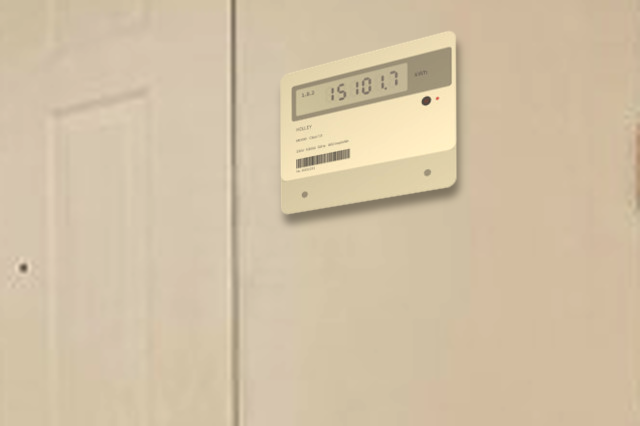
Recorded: 15101.7,kWh
